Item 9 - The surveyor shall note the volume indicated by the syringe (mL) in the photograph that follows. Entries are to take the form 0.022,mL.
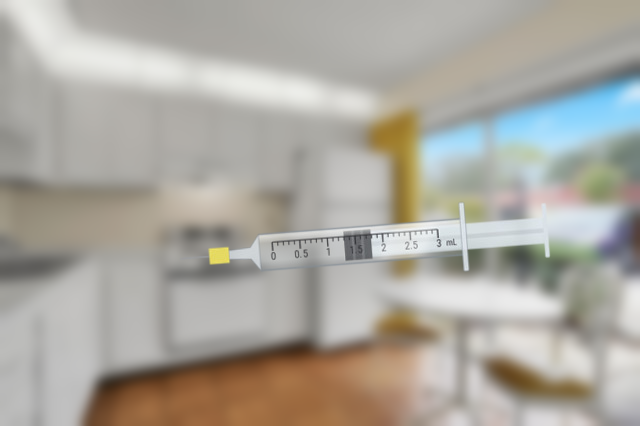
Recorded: 1.3,mL
